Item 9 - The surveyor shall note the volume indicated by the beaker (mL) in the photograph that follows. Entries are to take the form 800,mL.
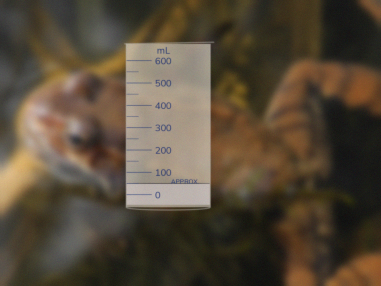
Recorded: 50,mL
